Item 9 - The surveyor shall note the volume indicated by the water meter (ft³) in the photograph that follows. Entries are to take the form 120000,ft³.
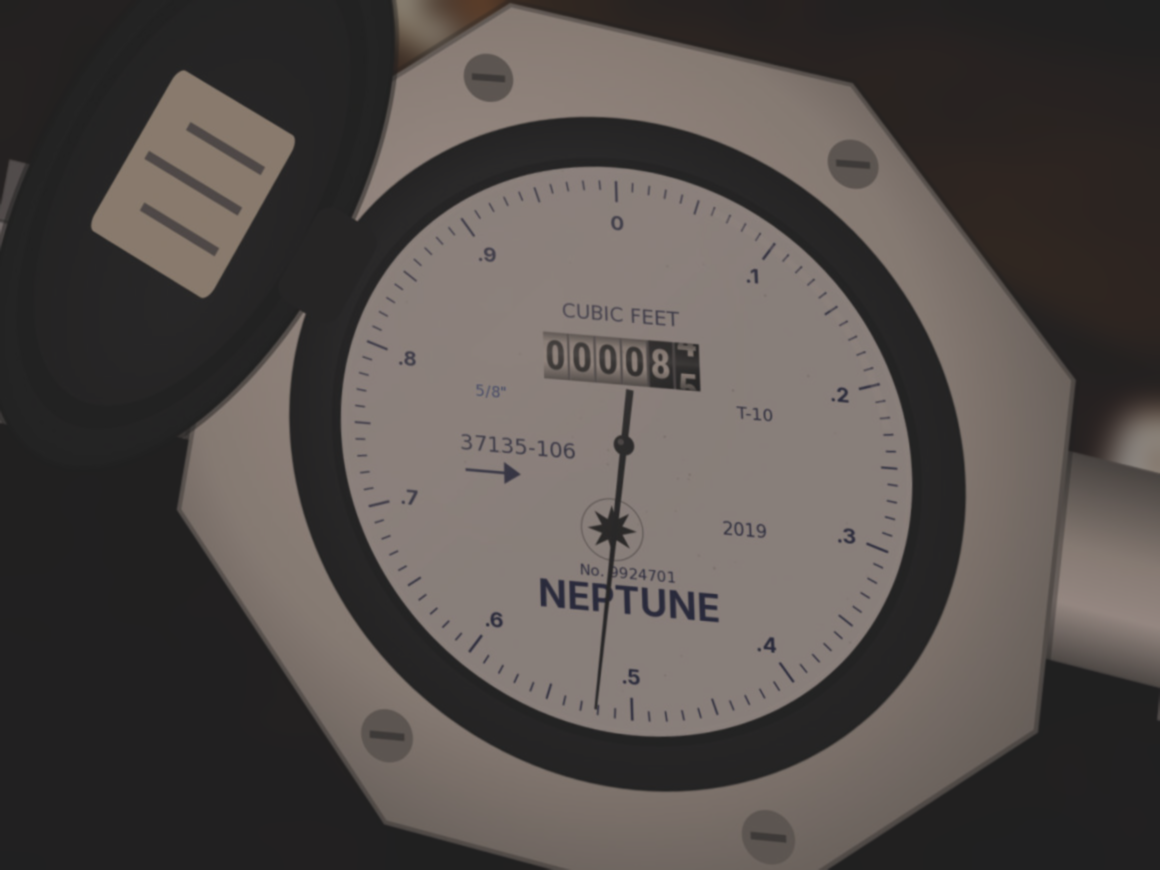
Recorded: 84.52,ft³
